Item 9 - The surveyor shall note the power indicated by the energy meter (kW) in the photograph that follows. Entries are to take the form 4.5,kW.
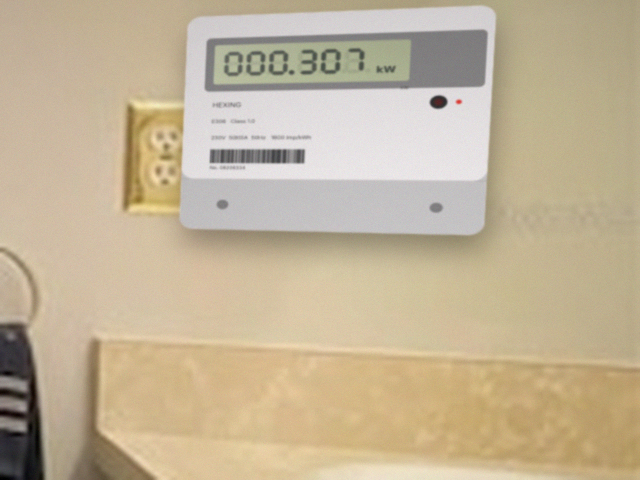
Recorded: 0.307,kW
